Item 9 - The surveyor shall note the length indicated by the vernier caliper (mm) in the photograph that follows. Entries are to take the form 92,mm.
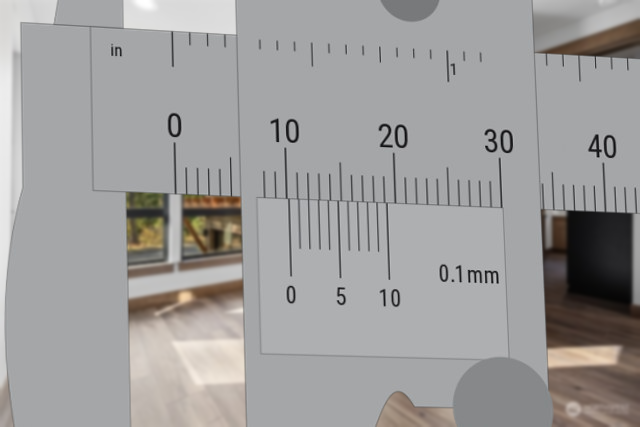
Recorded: 10.2,mm
